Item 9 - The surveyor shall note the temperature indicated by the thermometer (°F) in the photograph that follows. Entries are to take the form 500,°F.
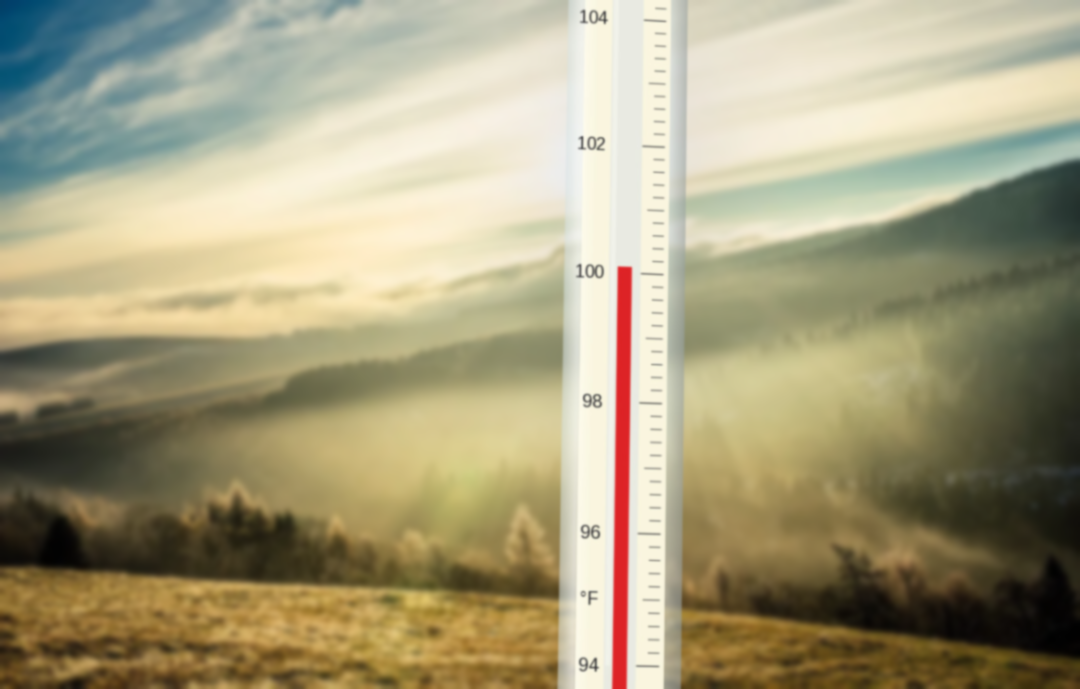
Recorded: 100.1,°F
